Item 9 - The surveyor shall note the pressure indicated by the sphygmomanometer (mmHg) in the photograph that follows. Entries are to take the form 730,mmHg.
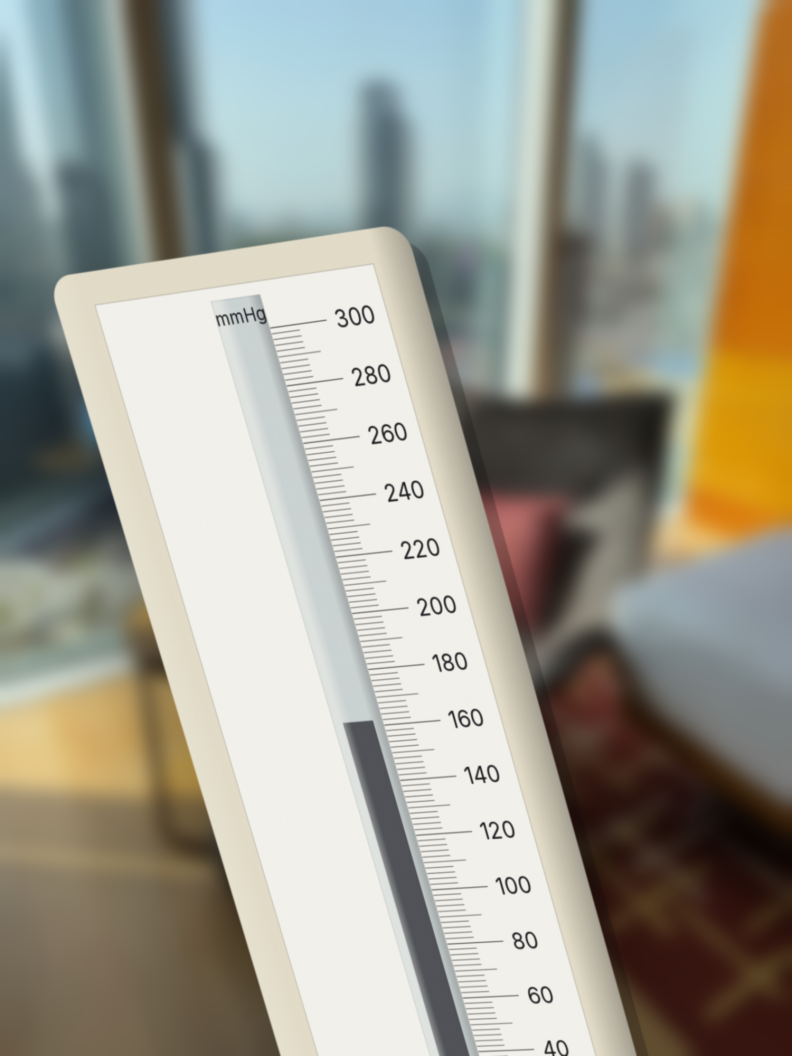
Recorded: 162,mmHg
